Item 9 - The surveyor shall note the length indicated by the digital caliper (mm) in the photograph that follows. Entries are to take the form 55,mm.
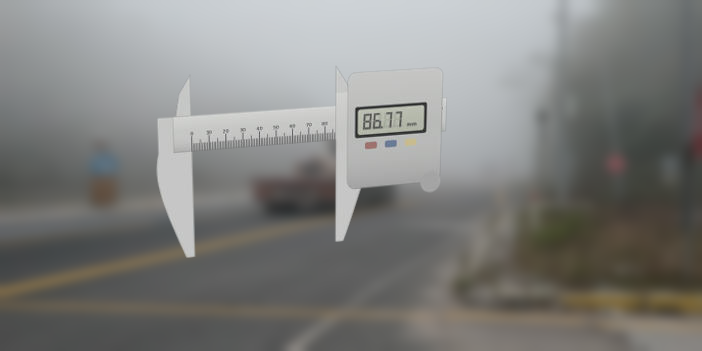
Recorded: 86.77,mm
